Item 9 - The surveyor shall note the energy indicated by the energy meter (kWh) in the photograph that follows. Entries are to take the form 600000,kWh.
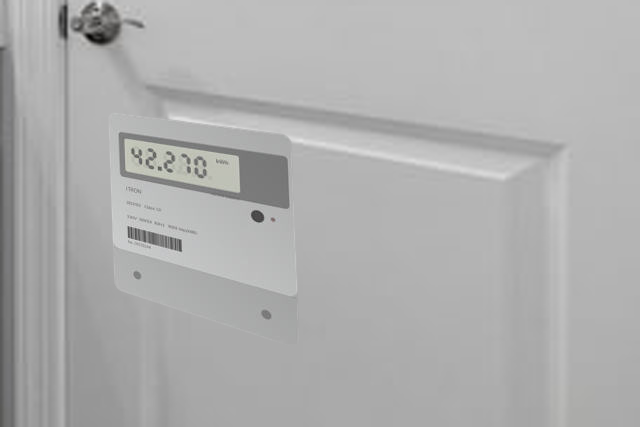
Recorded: 42.270,kWh
